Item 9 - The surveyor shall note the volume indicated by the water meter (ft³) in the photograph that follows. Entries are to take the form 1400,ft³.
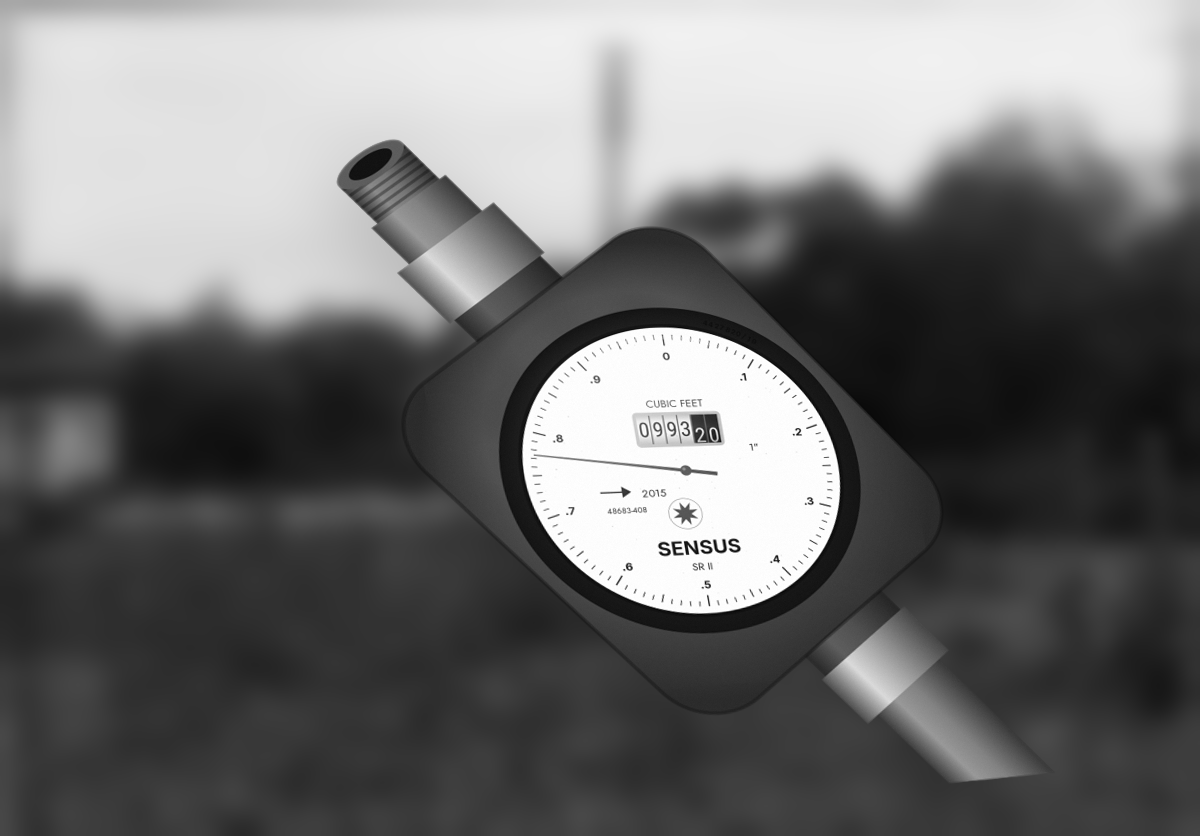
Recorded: 99319.77,ft³
